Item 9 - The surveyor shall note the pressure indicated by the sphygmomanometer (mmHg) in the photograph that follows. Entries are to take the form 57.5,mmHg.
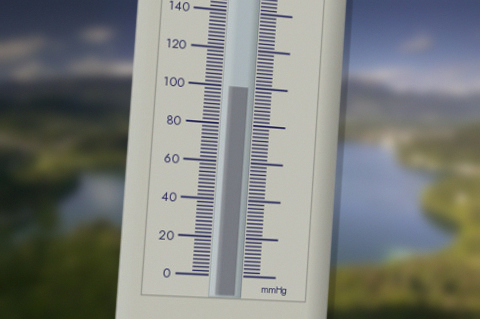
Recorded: 100,mmHg
